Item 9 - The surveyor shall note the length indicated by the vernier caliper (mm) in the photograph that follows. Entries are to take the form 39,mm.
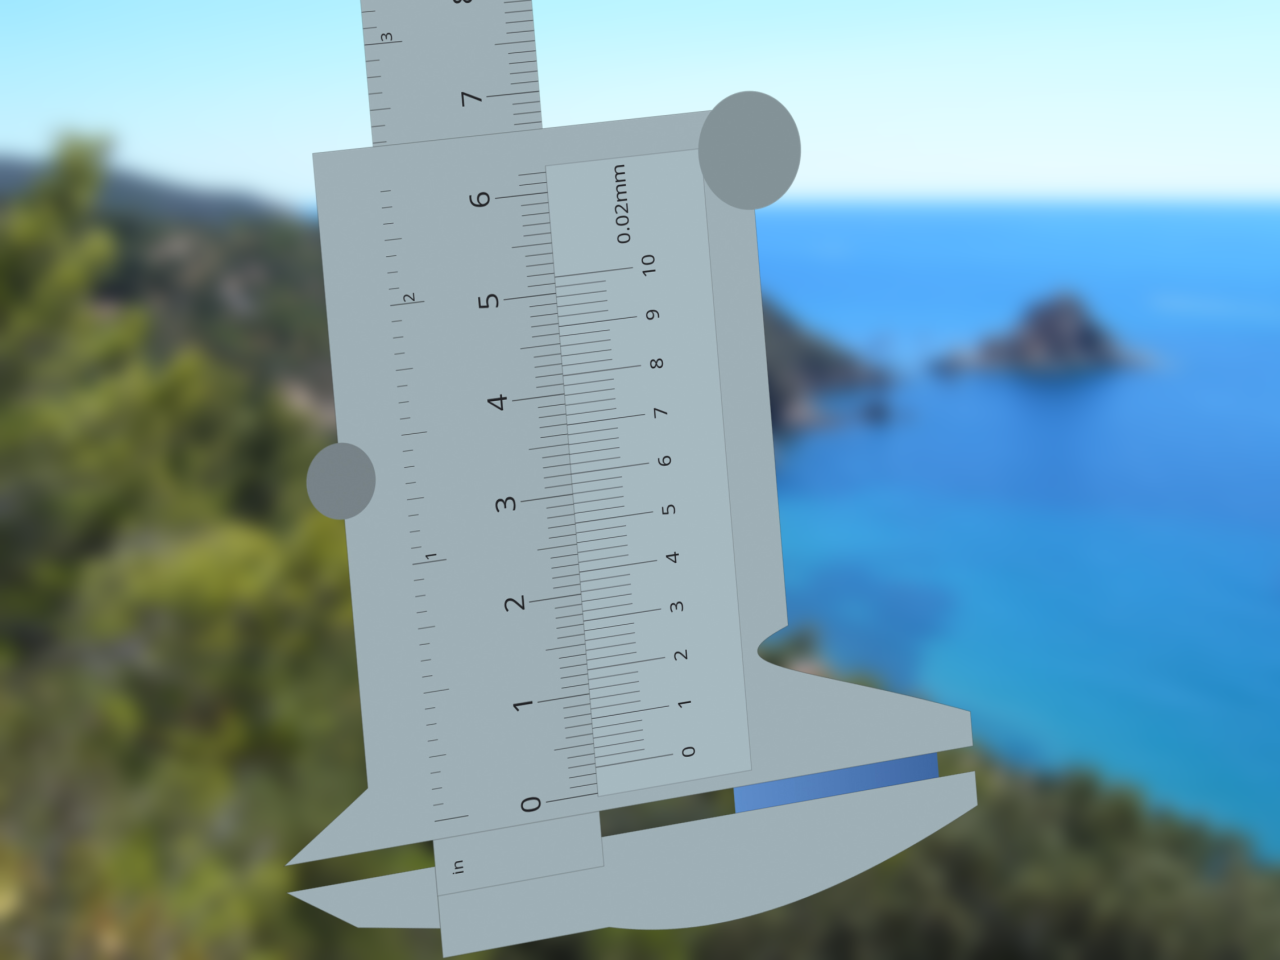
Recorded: 2.6,mm
